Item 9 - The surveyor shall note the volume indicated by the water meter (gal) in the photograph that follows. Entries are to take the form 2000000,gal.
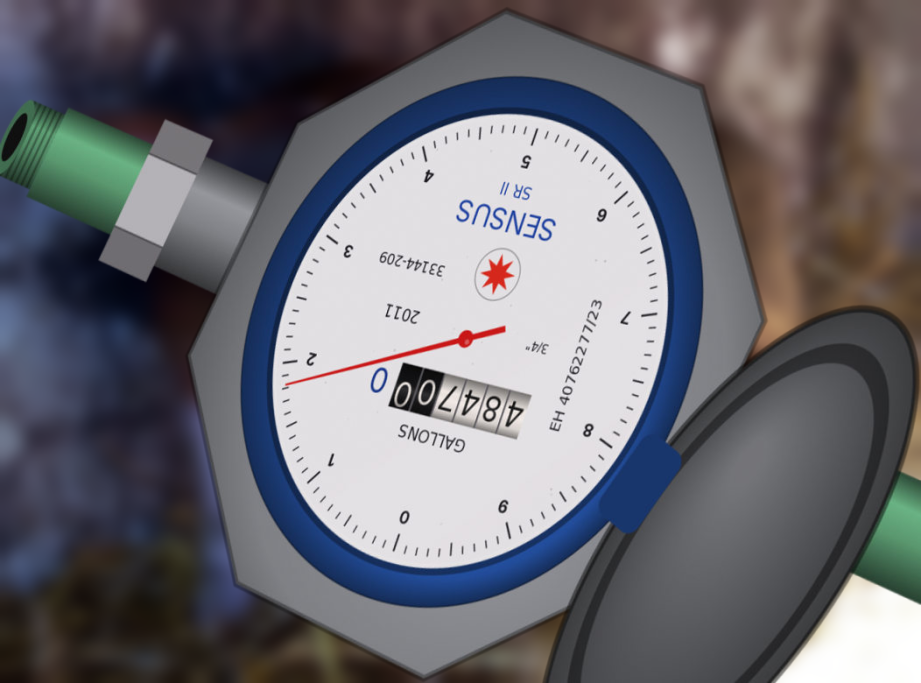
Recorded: 4847001.8,gal
